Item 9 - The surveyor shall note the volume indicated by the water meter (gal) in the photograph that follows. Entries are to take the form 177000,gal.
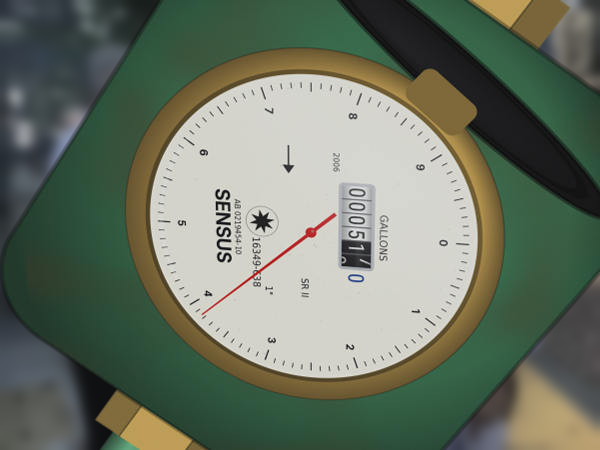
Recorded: 5173.8,gal
